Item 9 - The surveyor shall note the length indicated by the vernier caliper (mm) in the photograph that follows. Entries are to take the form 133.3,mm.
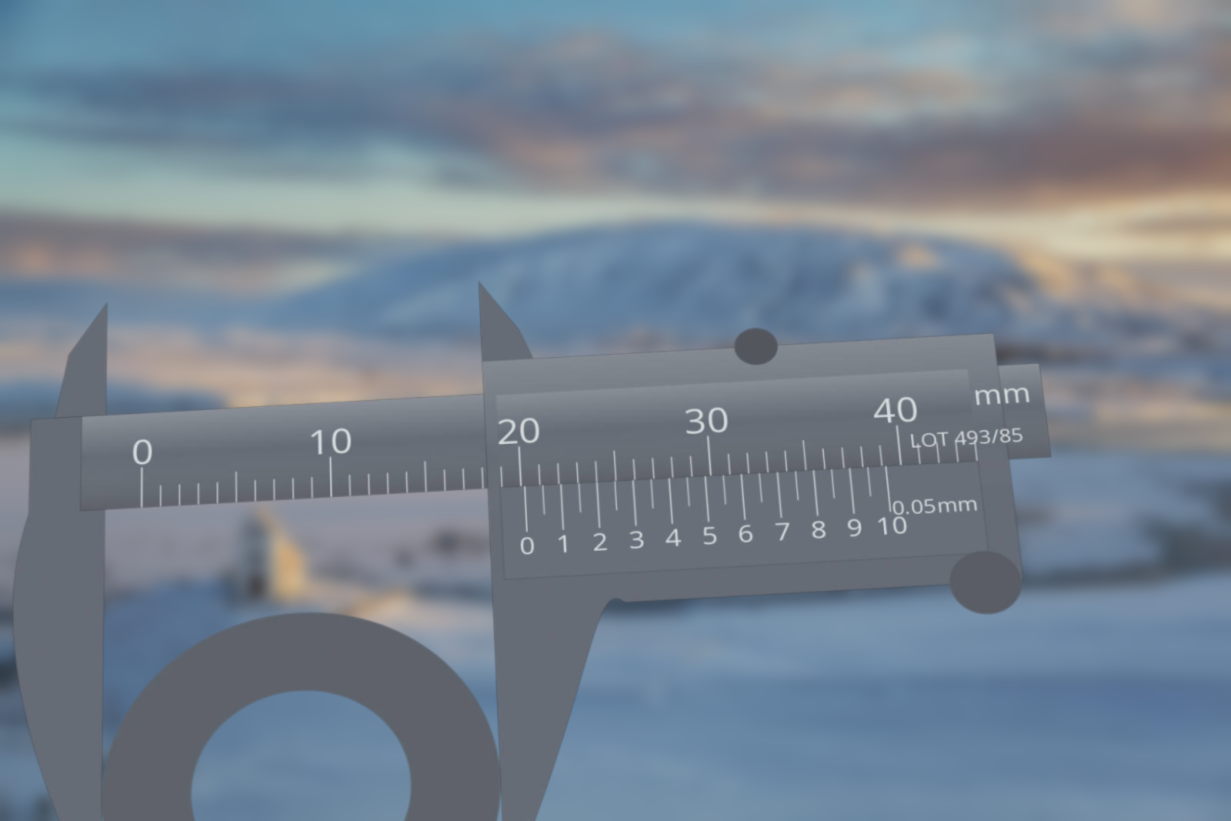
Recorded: 20.2,mm
